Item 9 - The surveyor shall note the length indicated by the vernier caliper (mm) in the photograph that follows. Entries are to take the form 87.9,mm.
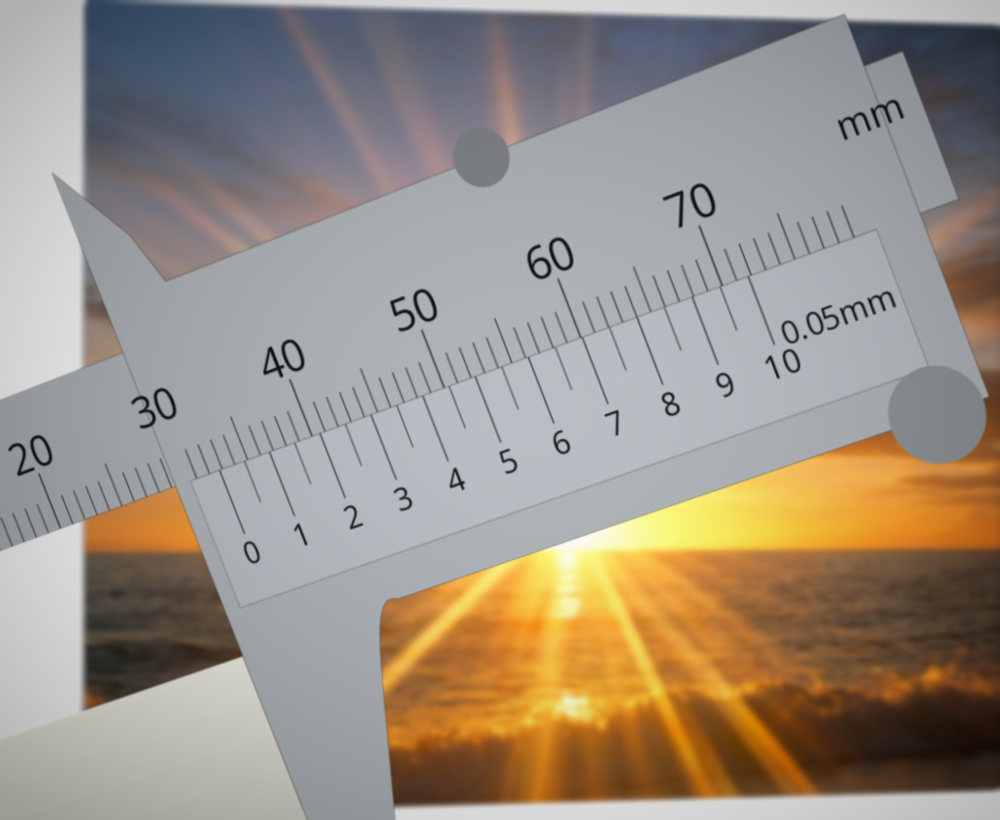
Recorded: 32.8,mm
